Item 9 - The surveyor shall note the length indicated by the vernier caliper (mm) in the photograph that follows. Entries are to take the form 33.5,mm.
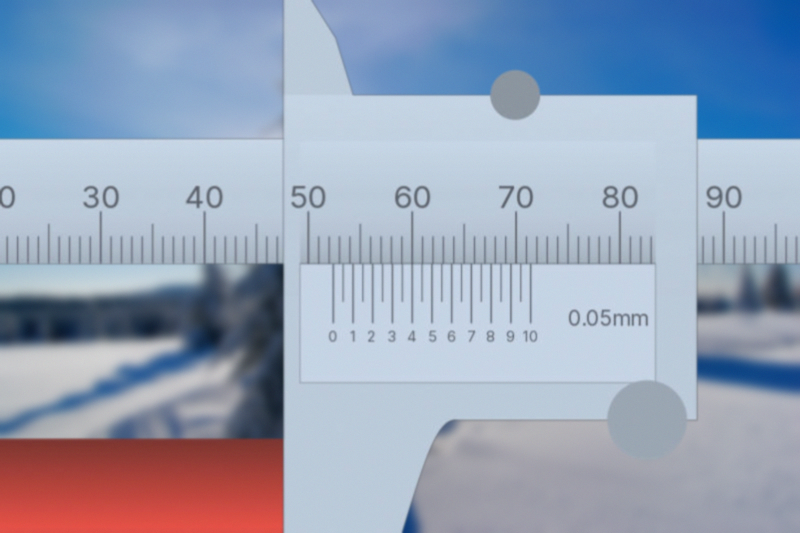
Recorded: 52.4,mm
